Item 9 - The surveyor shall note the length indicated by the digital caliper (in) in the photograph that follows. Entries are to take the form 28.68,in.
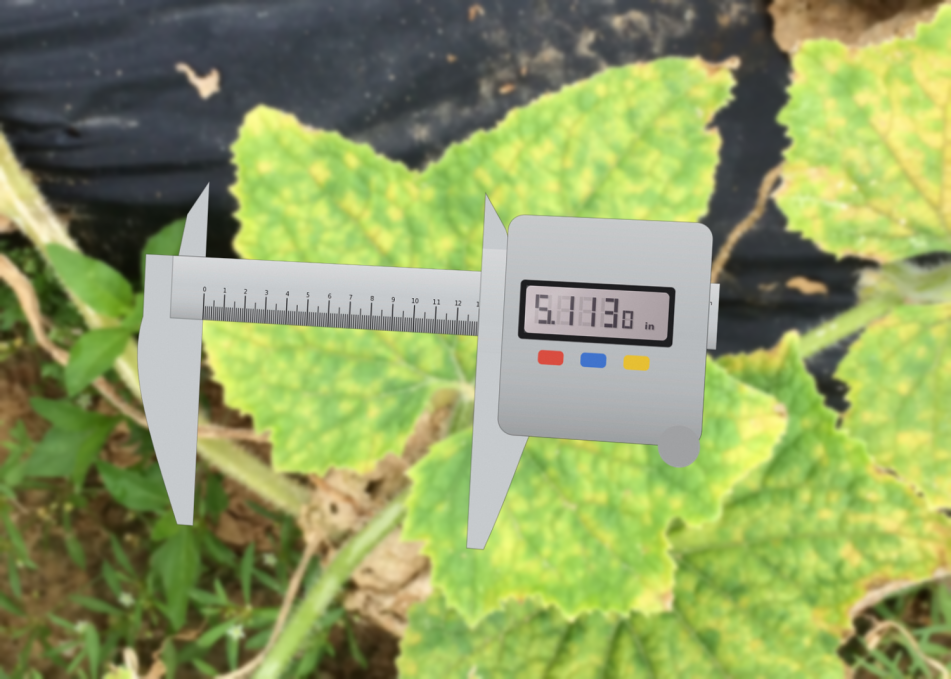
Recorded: 5.1130,in
